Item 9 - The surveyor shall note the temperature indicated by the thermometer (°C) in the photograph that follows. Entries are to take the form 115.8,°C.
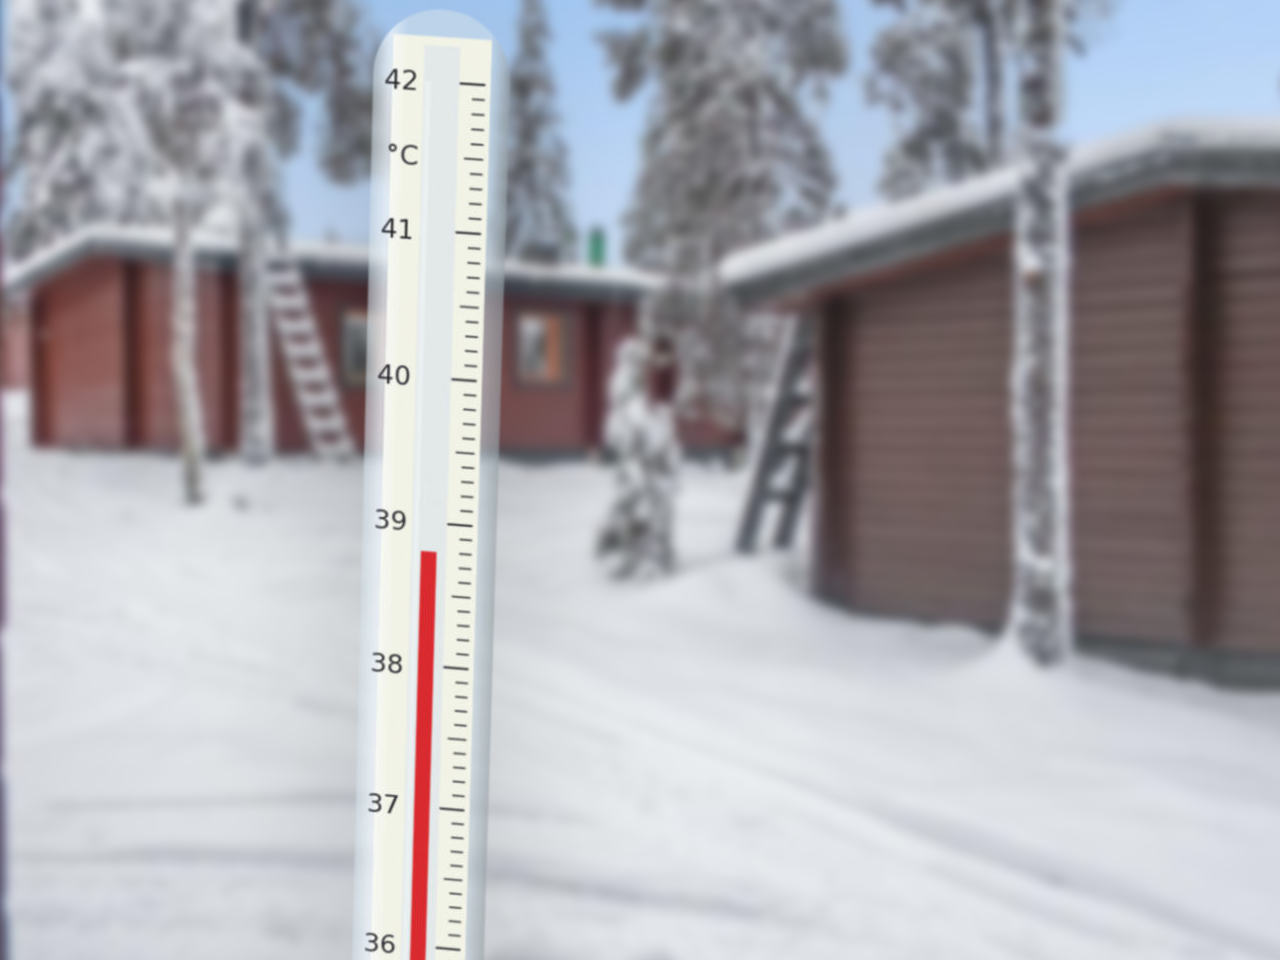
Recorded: 38.8,°C
